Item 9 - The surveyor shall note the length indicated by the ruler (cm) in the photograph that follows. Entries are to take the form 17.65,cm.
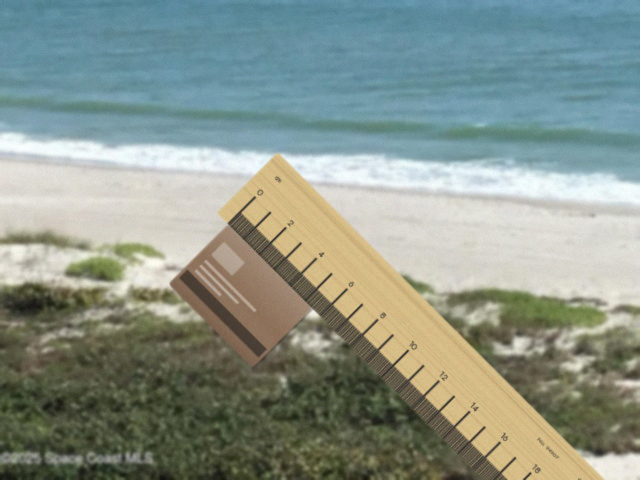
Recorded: 5.5,cm
